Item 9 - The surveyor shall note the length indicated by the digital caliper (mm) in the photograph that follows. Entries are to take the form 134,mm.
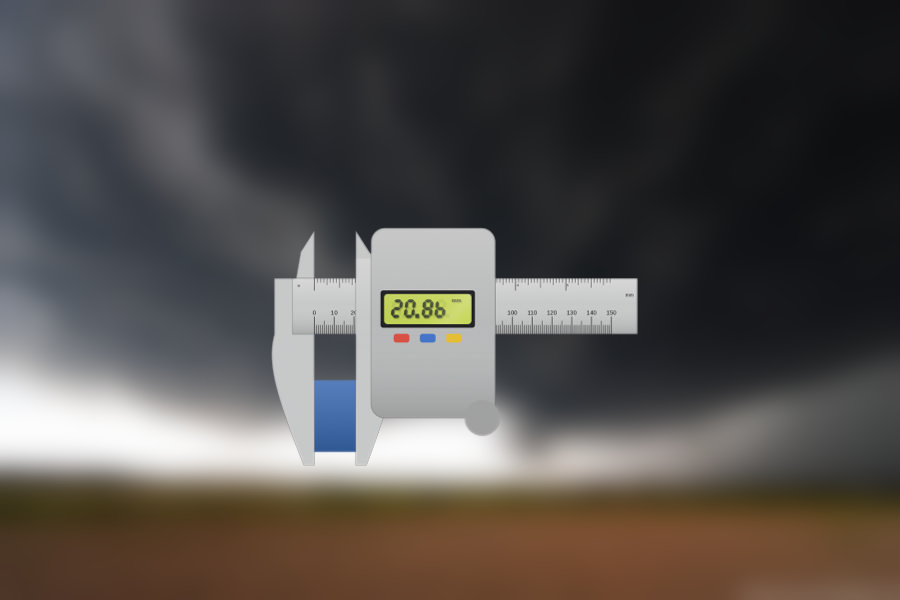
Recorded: 20.86,mm
